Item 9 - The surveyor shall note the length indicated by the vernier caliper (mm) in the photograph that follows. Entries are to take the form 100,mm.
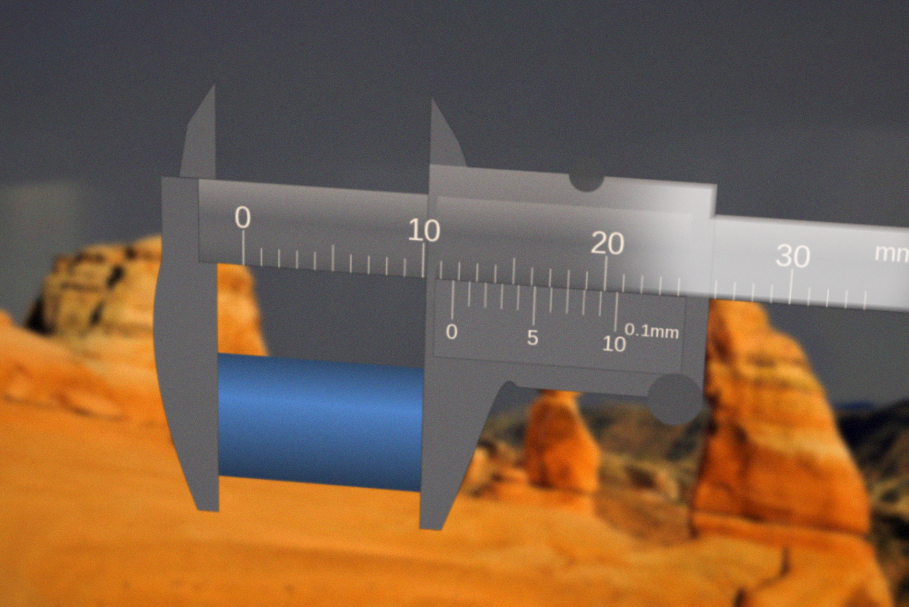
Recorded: 11.7,mm
